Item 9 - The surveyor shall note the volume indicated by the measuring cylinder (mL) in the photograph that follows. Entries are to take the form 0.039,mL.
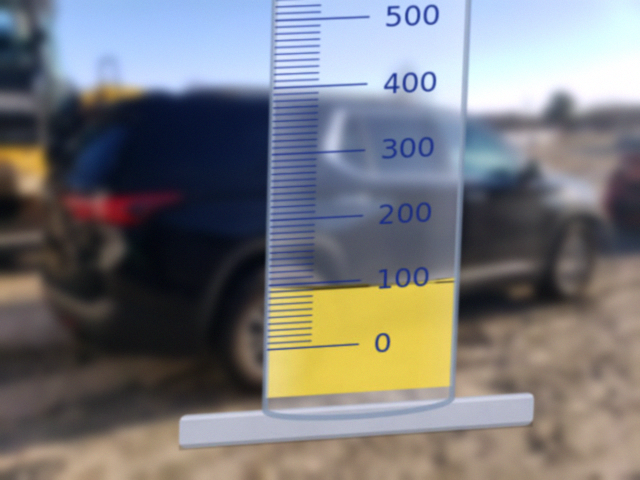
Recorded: 90,mL
